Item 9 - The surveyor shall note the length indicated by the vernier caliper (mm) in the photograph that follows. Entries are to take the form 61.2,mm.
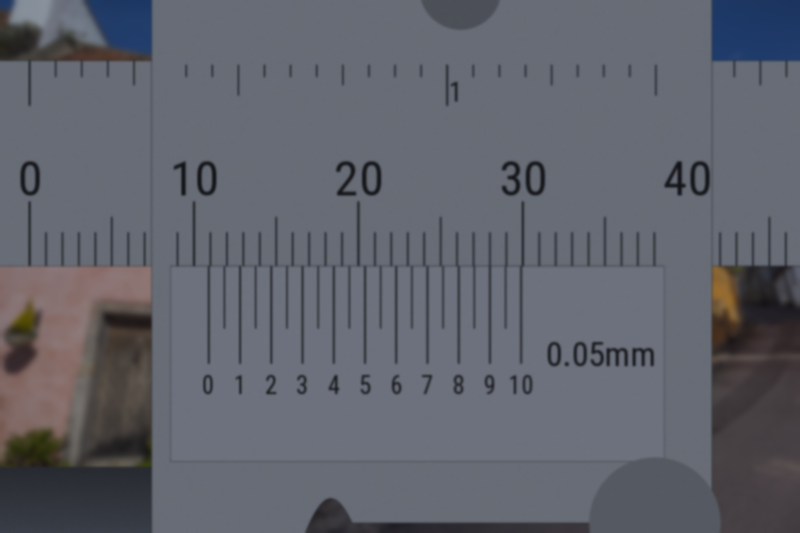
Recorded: 10.9,mm
